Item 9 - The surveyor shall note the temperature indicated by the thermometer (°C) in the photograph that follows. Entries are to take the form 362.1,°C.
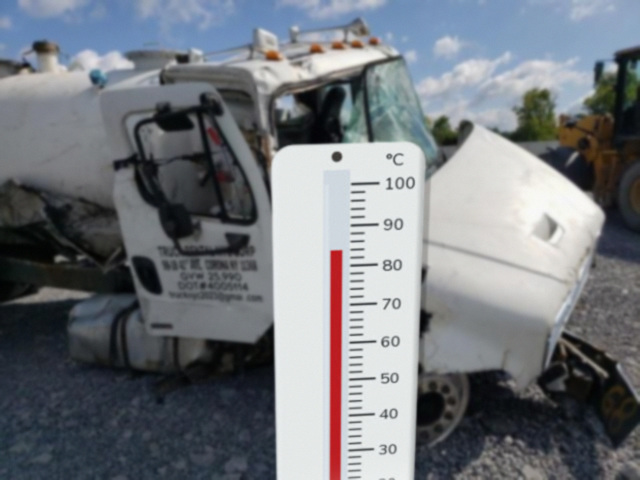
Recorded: 84,°C
